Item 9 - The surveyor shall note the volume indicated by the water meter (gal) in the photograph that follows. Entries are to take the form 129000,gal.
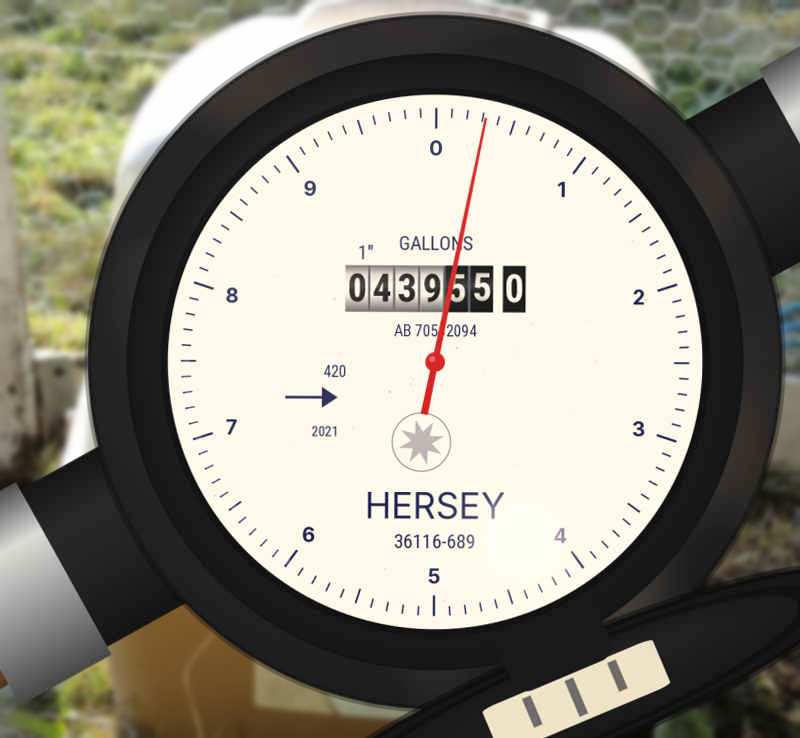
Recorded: 439550.3,gal
